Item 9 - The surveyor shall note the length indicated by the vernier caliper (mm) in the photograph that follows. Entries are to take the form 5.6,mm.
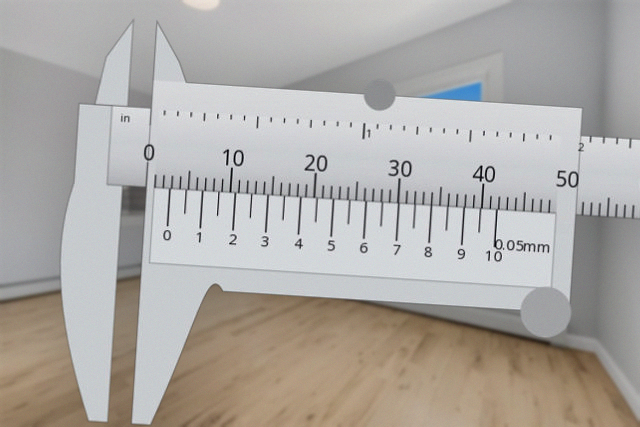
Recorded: 2.8,mm
